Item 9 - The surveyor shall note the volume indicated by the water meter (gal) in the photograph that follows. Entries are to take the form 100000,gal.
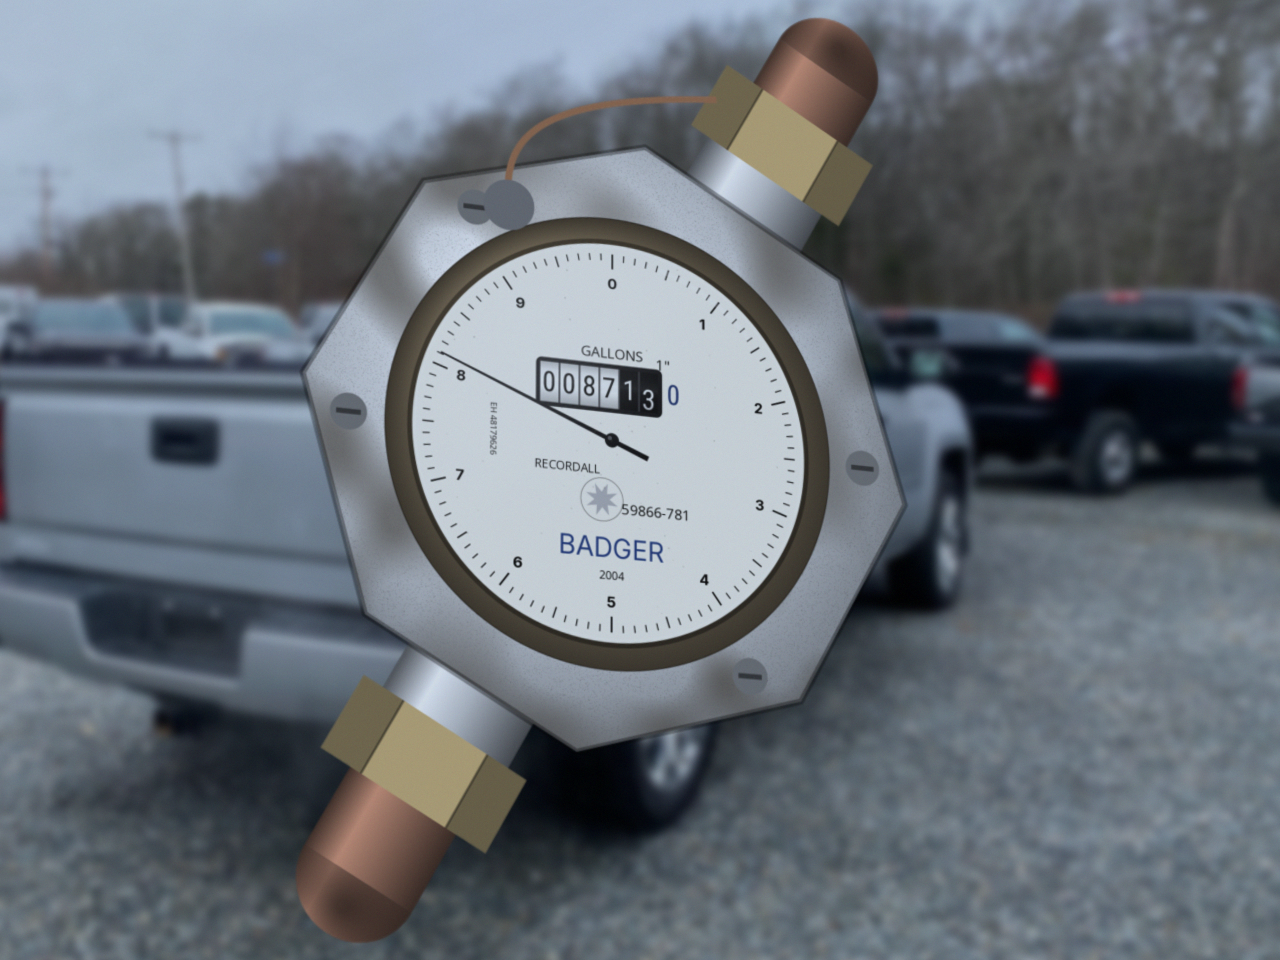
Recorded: 87128.1,gal
